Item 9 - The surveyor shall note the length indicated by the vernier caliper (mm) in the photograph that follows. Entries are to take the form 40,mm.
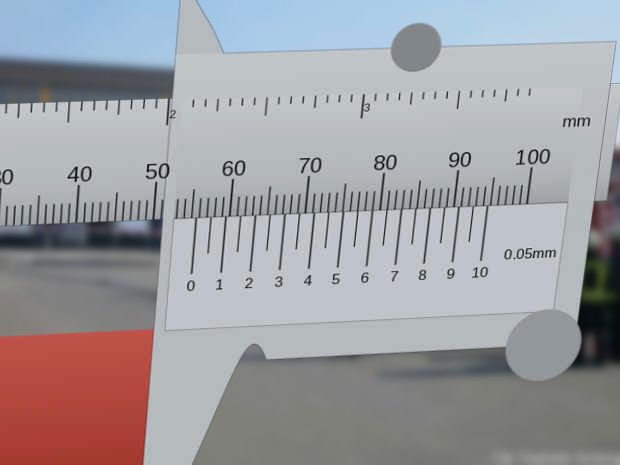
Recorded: 55.6,mm
